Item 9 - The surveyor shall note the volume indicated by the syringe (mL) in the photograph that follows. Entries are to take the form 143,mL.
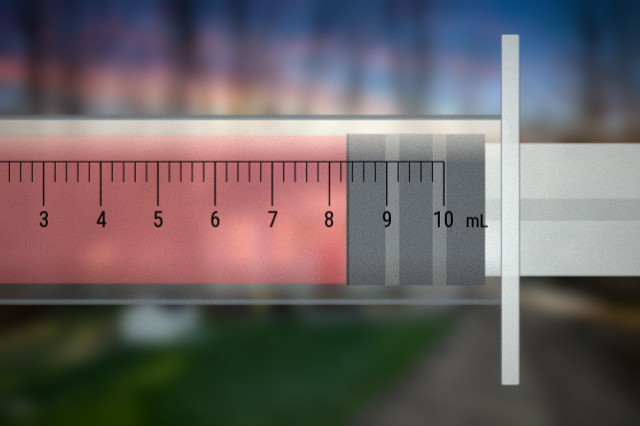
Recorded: 8.3,mL
